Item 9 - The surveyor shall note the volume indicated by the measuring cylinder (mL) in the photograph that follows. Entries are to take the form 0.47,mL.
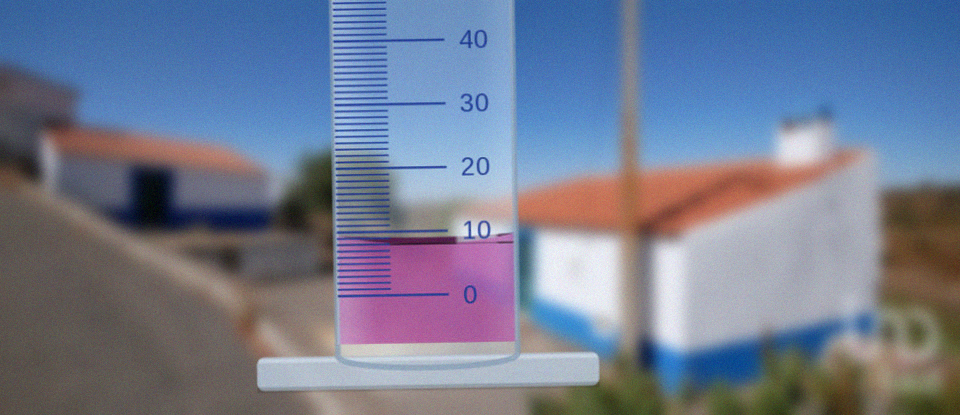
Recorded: 8,mL
